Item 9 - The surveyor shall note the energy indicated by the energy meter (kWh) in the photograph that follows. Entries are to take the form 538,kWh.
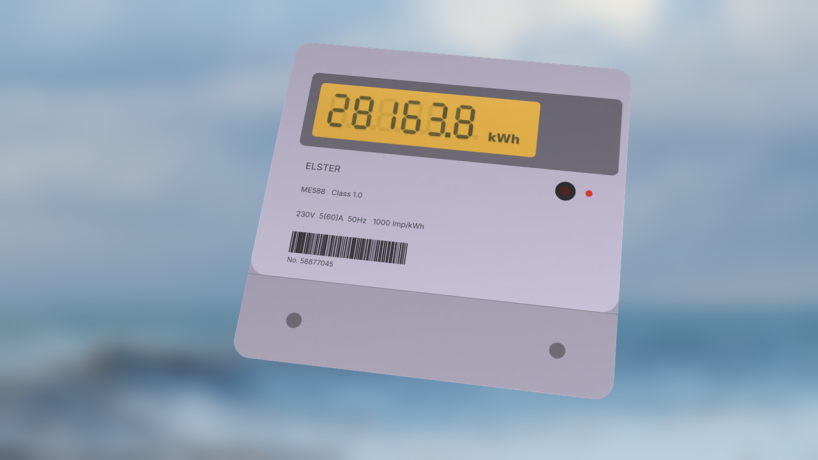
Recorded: 28163.8,kWh
